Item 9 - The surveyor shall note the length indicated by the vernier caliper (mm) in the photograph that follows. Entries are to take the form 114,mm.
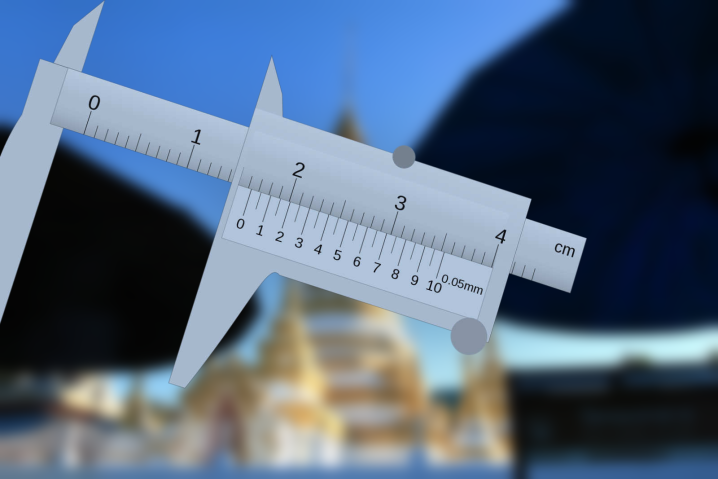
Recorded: 16.3,mm
